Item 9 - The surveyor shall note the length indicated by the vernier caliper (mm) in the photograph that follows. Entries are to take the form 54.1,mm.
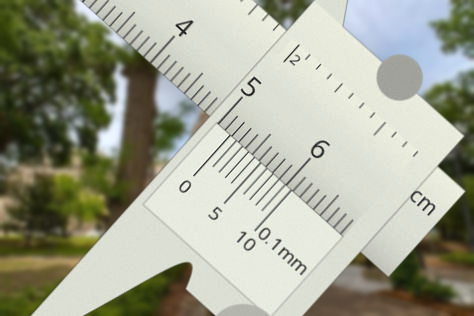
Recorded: 51.8,mm
